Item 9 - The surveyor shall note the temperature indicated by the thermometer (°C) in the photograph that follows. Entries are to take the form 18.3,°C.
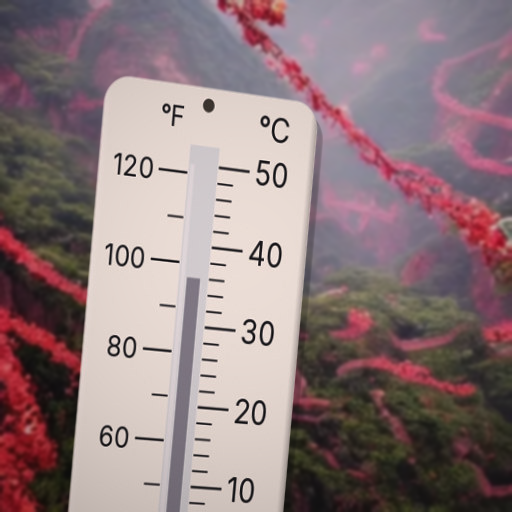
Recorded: 36,°C
